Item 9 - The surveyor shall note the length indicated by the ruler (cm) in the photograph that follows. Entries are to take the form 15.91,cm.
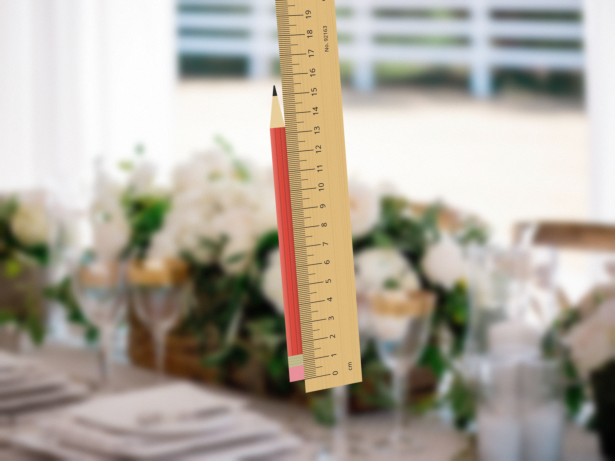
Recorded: 15.5,cm
